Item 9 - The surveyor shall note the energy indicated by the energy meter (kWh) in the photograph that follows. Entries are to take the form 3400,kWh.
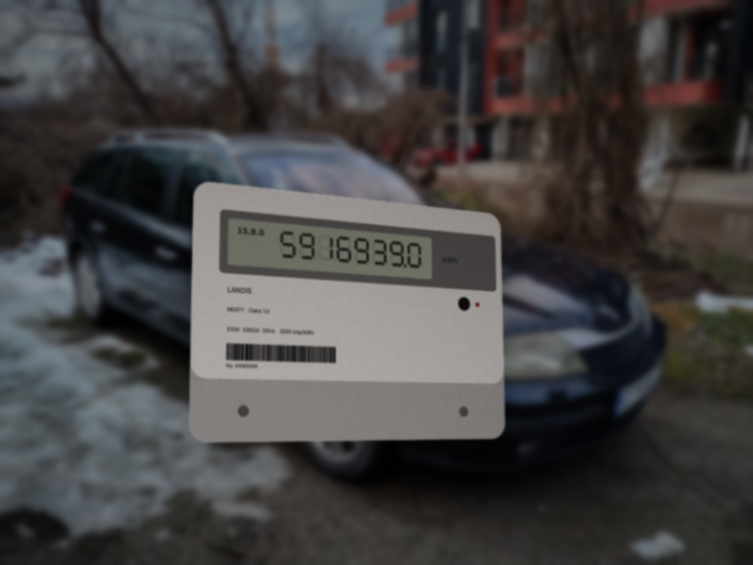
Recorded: 5916939.0,kWh
